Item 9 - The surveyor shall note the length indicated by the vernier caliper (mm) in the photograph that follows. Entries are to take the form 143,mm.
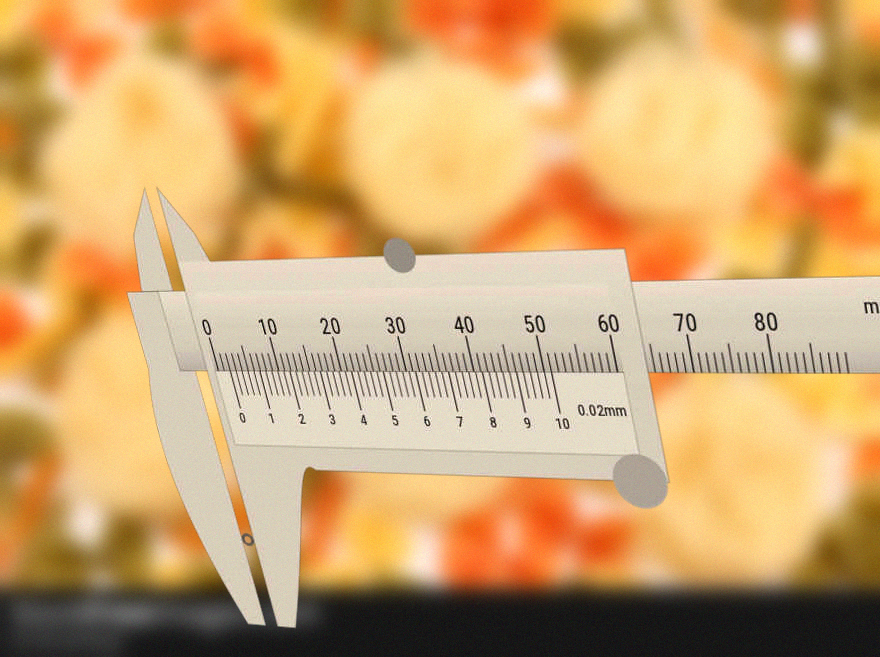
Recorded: 2.0,mm
